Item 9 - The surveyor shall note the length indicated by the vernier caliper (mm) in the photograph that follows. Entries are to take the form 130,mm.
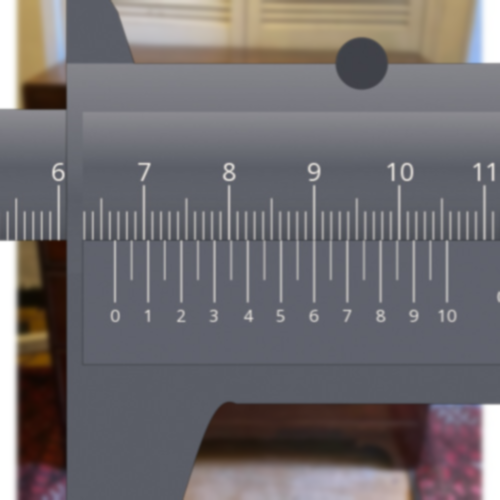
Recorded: 66.6,mm
